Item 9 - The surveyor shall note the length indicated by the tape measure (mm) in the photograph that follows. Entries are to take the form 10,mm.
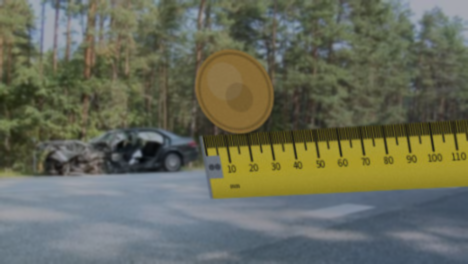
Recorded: 35,mm
